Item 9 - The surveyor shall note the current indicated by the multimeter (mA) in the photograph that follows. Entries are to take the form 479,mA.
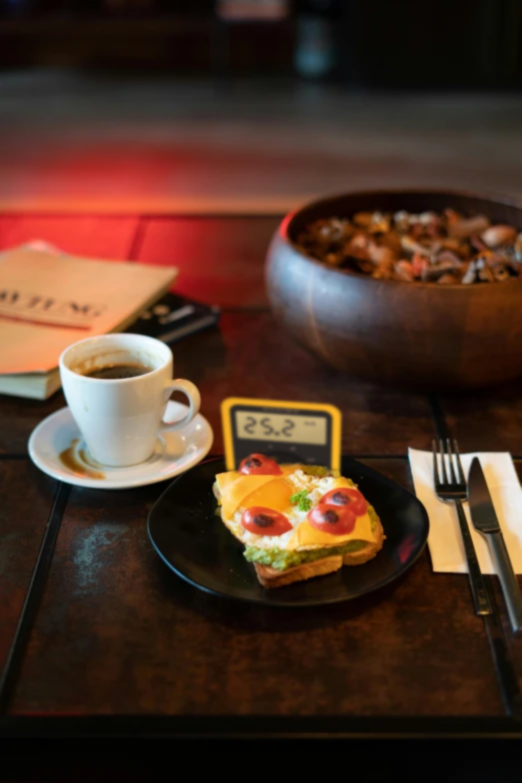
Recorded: 25.2,mA
